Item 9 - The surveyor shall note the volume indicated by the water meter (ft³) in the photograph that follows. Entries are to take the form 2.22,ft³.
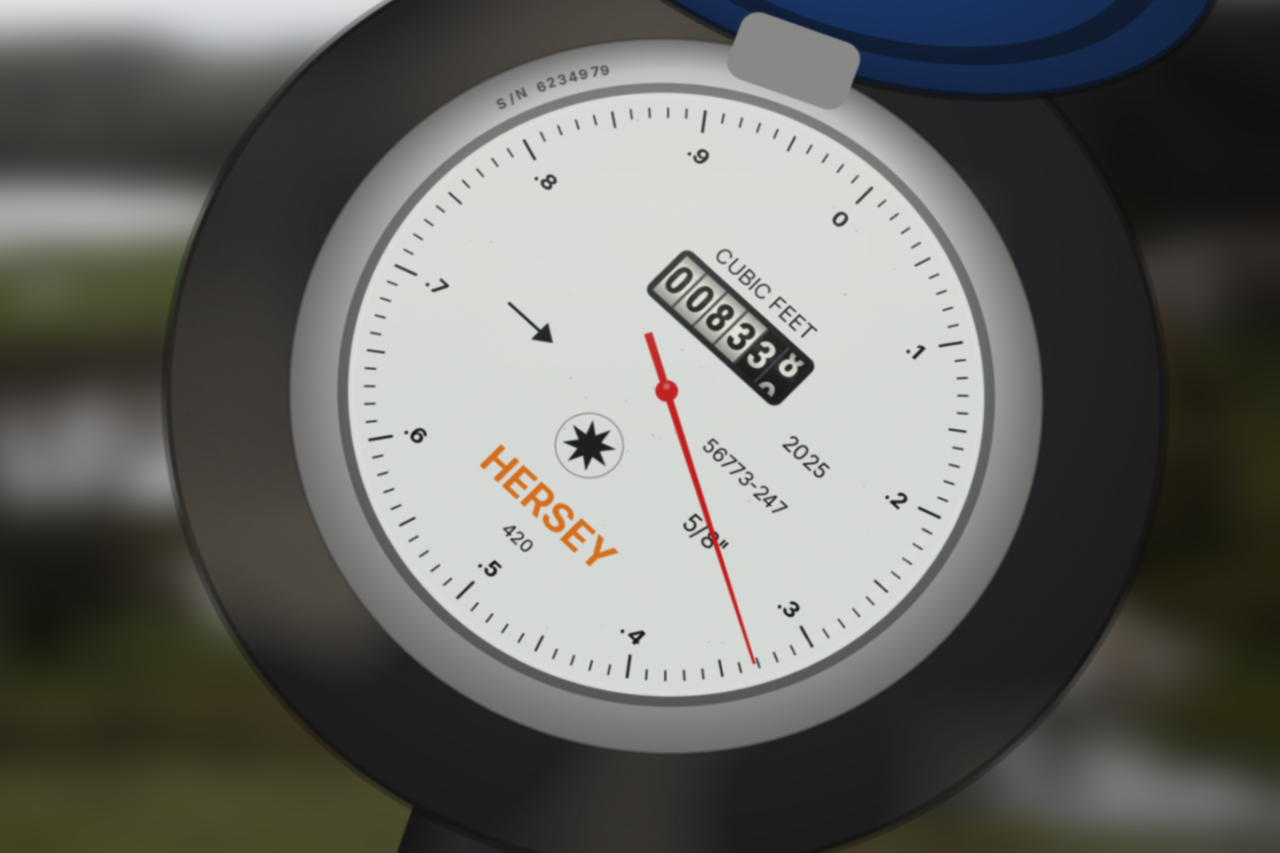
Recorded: 8338.33,ft³
